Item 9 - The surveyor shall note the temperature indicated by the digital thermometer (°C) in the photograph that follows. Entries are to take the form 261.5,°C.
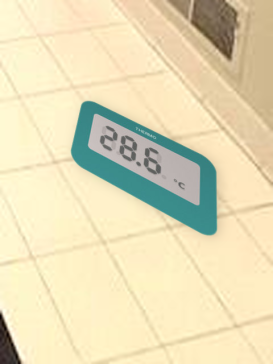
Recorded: 28.6,°C
